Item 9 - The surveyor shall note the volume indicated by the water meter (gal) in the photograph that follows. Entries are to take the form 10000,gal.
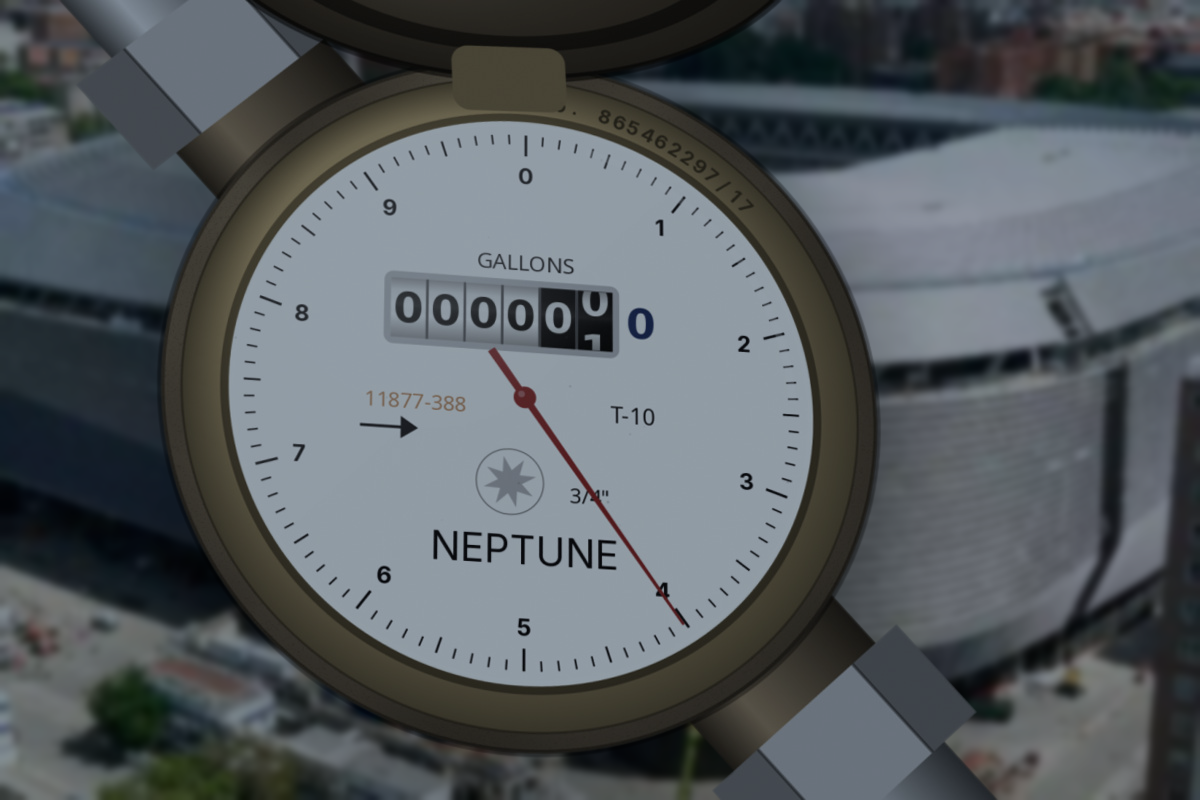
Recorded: 4.0,gal
